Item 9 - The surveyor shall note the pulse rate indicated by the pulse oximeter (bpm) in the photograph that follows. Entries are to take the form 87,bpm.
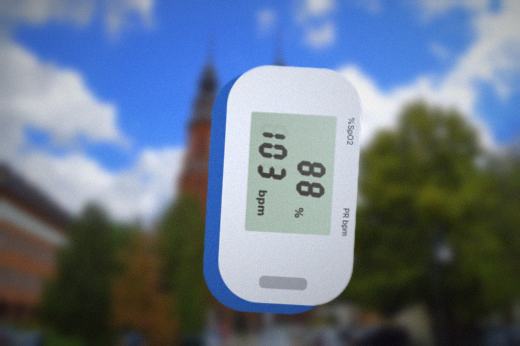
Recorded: 103,bpm
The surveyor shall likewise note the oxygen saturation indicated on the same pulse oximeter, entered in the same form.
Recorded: 88,%
